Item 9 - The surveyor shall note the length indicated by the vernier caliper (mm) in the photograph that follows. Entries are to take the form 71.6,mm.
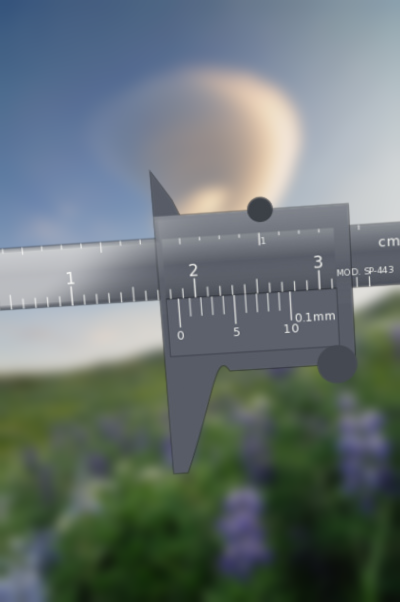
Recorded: 18.6,mm
